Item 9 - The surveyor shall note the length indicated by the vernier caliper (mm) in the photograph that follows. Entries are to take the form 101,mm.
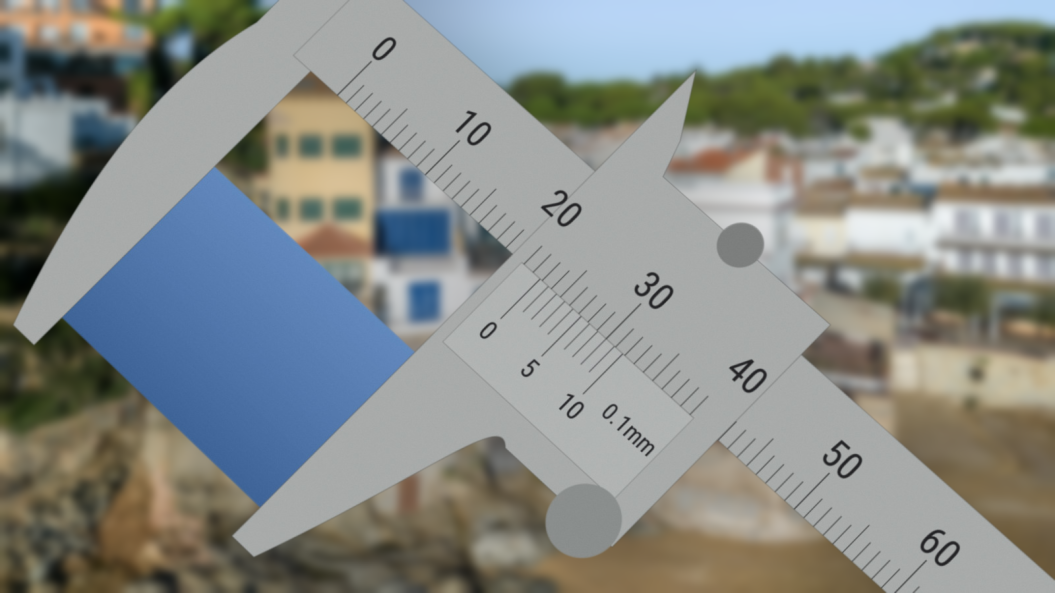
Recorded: 22.8,mm
